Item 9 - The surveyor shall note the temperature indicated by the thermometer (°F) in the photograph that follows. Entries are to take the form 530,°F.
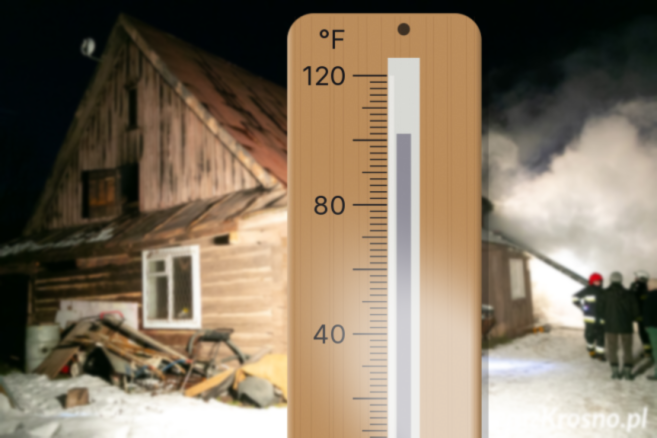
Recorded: 102,°F
